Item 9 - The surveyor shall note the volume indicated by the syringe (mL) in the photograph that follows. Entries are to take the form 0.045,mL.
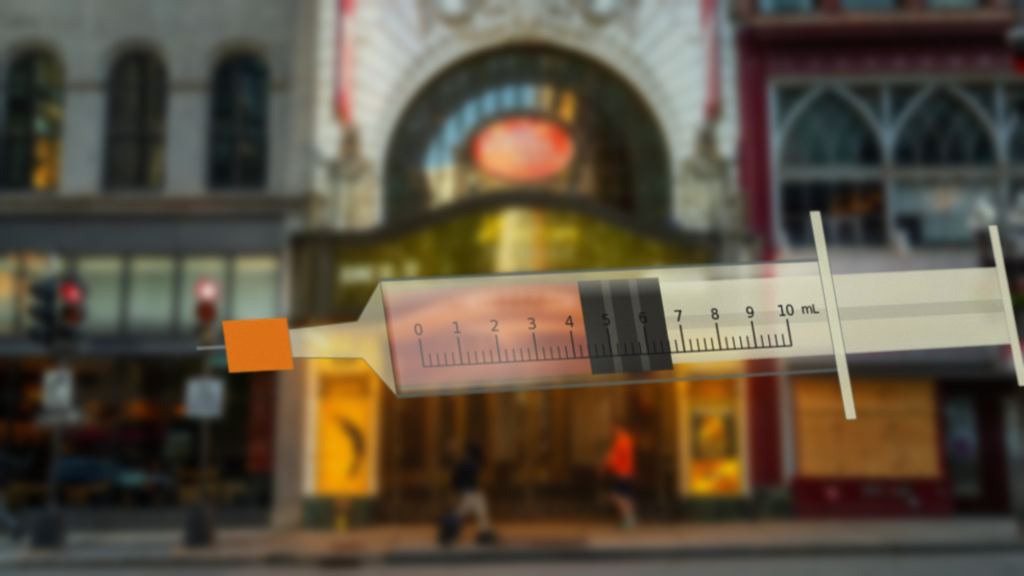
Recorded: 4.4,mL
